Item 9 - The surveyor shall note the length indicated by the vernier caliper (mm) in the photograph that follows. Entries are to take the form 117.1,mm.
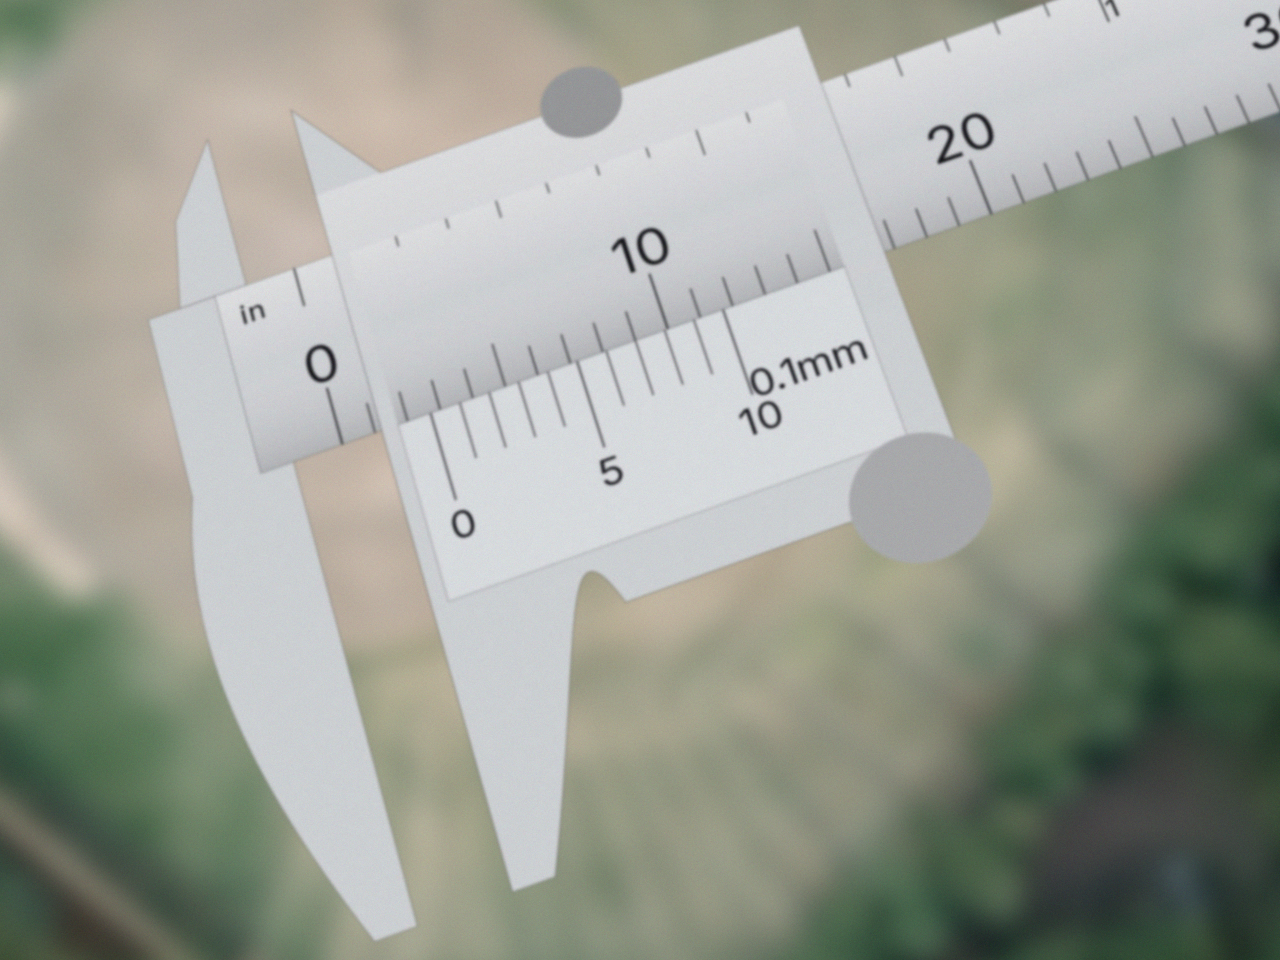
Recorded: 2.7,mm
